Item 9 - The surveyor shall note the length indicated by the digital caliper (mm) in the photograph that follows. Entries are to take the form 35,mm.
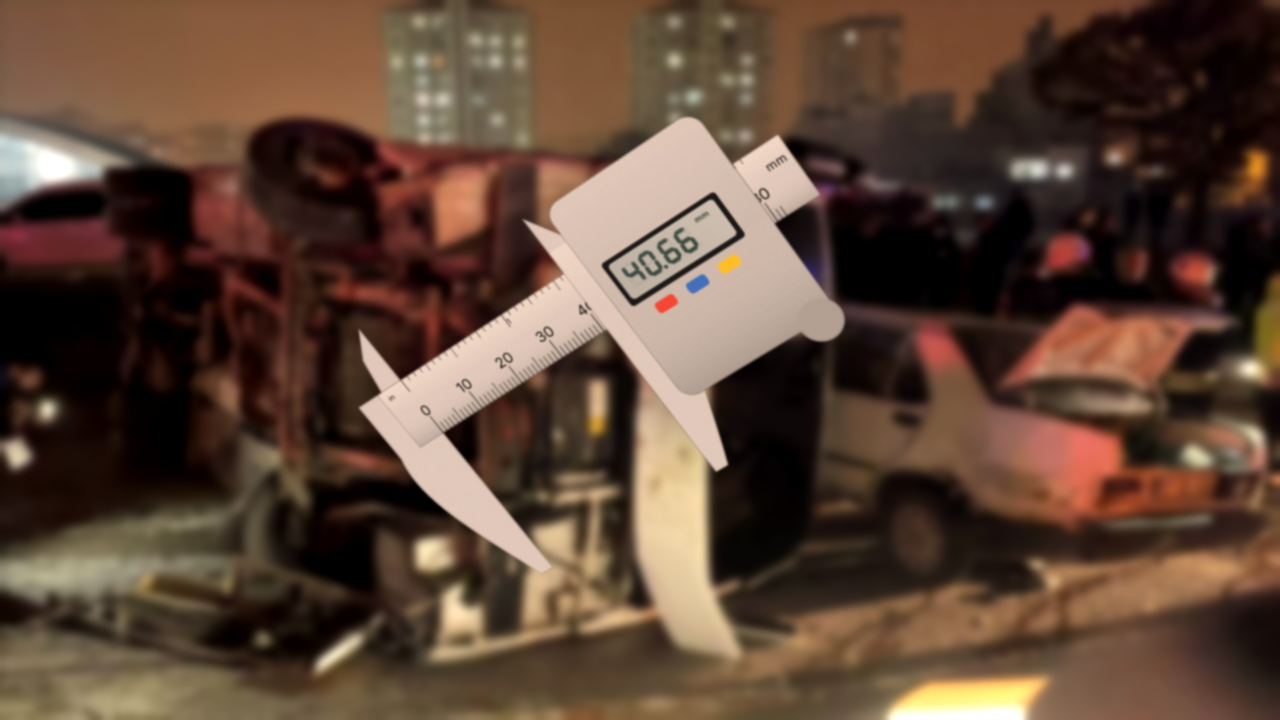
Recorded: 40.66,mm
